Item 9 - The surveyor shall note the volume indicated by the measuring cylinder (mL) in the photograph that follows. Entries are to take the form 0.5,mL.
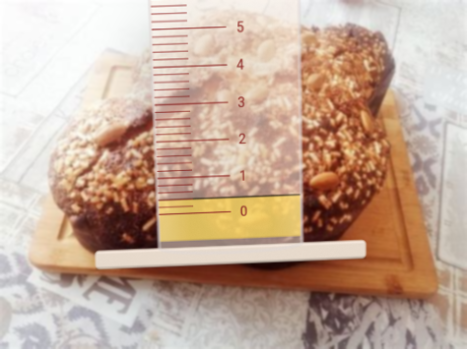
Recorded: 0.4,mL
